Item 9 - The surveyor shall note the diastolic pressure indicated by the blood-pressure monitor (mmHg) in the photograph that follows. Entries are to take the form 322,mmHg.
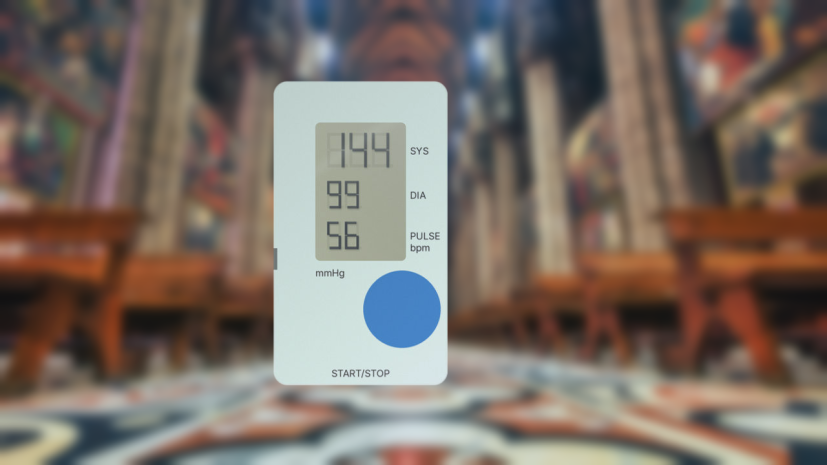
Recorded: 99,mmHg
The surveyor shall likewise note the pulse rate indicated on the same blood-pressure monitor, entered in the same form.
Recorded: 56,bpm
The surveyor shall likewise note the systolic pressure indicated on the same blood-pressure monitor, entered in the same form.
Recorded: 144,mmHg
